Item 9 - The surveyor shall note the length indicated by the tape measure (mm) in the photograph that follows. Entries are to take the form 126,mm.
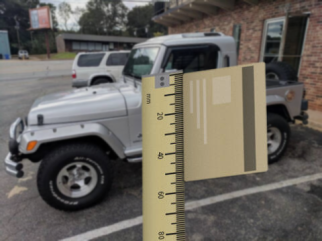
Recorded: 55,mm
